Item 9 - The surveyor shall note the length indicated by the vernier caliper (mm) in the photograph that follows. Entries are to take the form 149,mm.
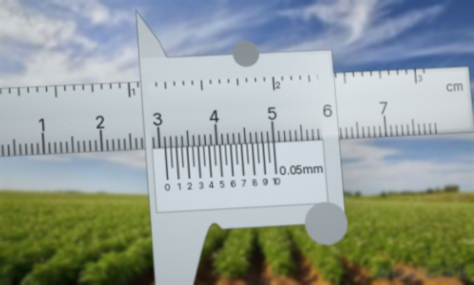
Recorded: 31.0,mm
